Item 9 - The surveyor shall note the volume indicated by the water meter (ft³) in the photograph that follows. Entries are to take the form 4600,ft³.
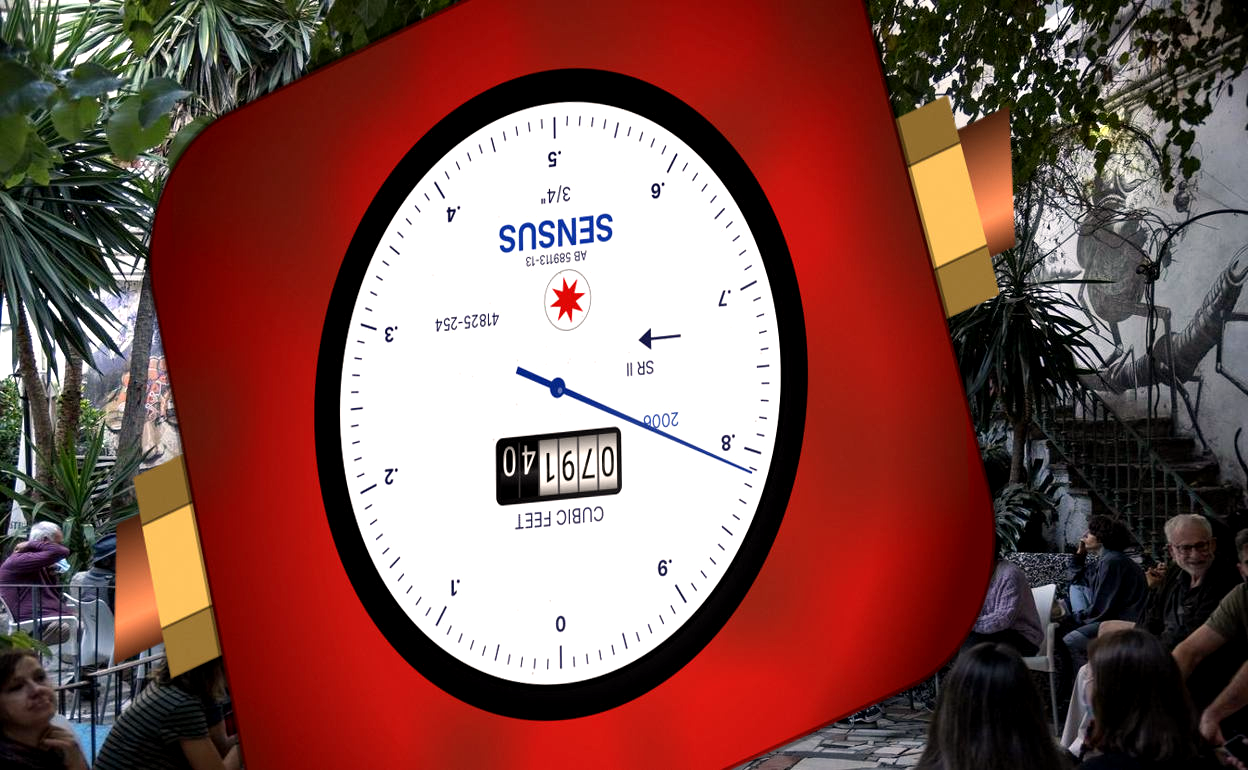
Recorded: 79139.81,ft³
